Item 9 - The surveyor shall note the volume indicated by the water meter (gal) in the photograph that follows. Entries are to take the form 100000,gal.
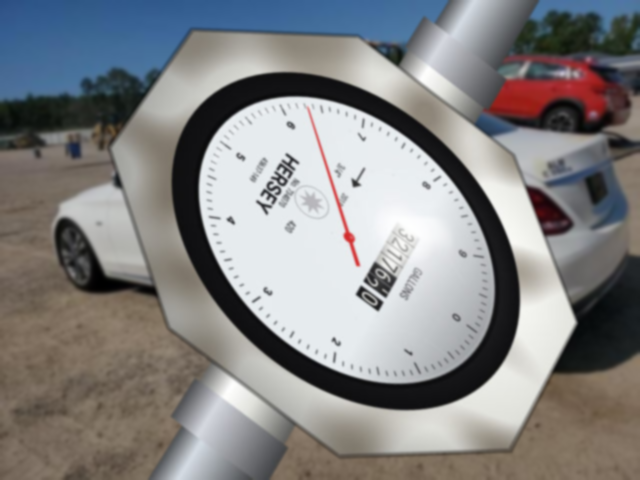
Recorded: 3217616.3,gal
